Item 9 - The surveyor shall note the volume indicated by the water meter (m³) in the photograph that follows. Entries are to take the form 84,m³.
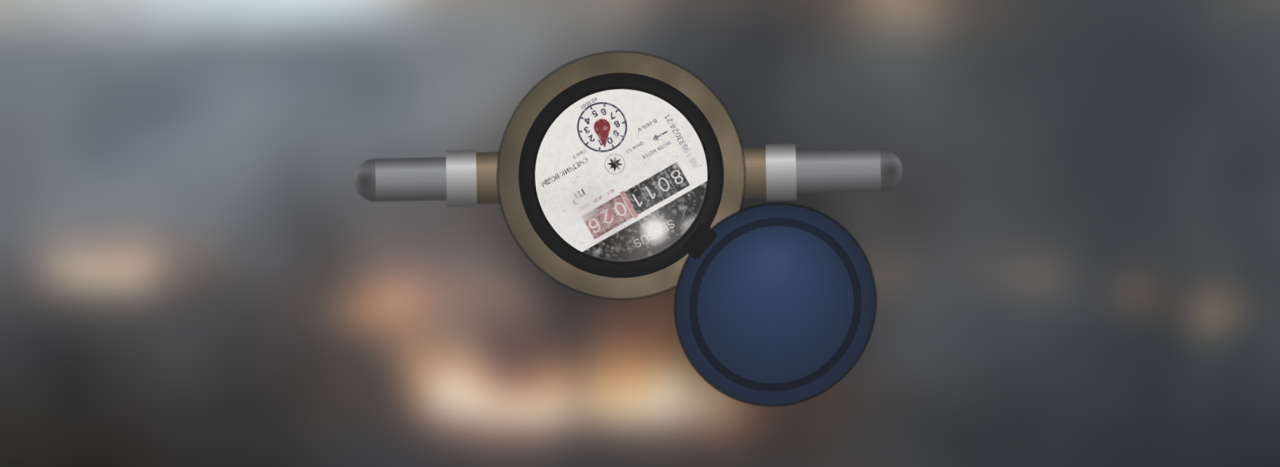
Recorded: 8011.0260,m³
